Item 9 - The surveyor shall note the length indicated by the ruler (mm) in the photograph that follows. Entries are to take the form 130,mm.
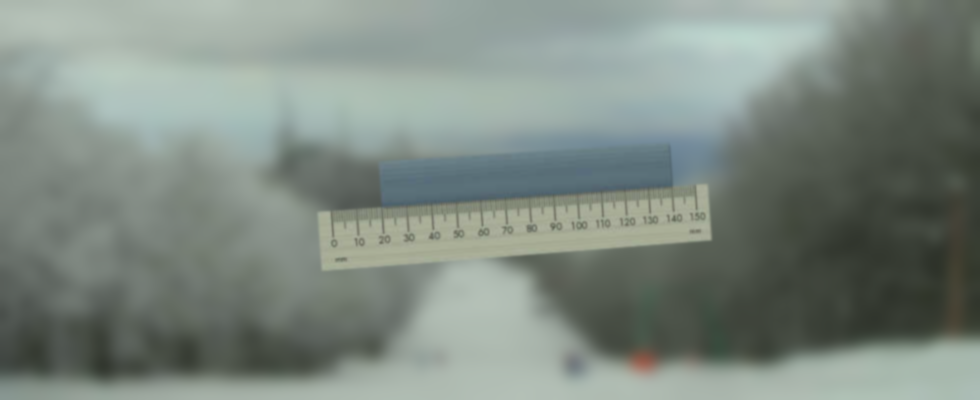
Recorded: 120,mm
